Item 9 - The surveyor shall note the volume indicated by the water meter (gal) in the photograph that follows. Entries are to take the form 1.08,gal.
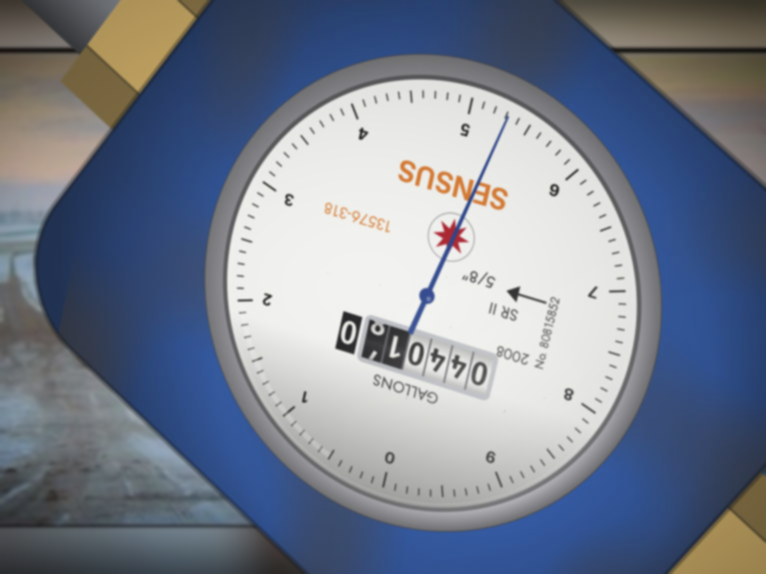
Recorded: 440175.3,gal
